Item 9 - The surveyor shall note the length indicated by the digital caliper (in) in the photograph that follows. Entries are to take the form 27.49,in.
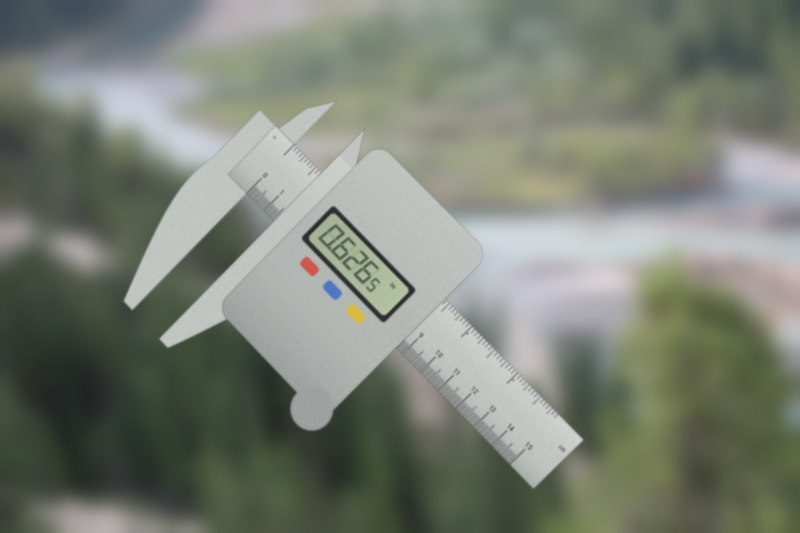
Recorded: 0.6265,in
